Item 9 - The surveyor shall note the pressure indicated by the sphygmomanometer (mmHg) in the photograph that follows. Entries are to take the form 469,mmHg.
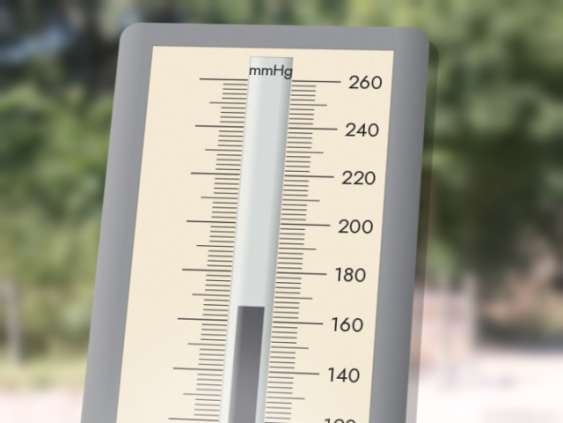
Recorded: 166,mmHg
